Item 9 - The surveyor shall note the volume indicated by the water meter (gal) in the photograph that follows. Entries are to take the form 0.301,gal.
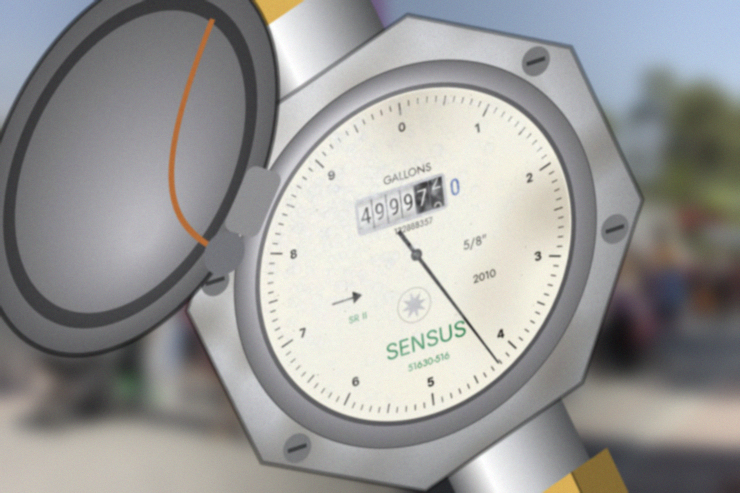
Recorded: 4999724.2,gal
